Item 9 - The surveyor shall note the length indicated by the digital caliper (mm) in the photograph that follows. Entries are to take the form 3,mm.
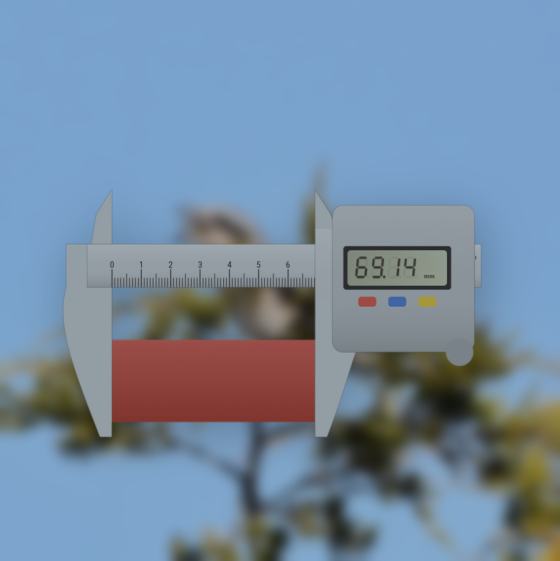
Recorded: 69.14,mm
